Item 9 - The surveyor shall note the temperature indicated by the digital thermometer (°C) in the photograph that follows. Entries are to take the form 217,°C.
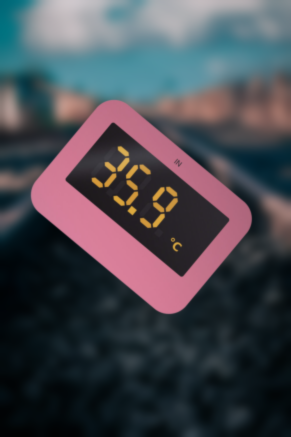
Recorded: 35.9,°C
